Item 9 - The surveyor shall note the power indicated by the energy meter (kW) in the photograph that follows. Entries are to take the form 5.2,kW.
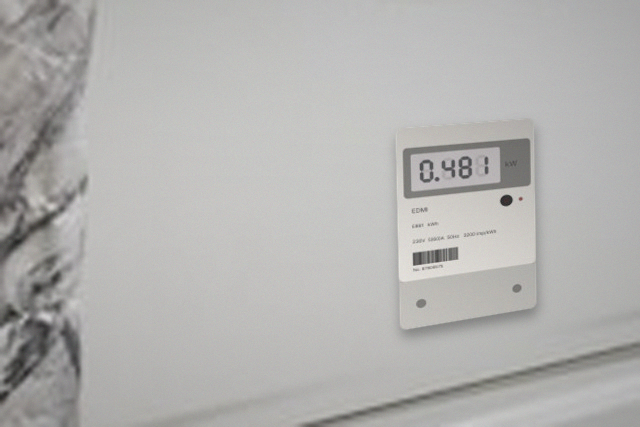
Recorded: 0.481,kW
